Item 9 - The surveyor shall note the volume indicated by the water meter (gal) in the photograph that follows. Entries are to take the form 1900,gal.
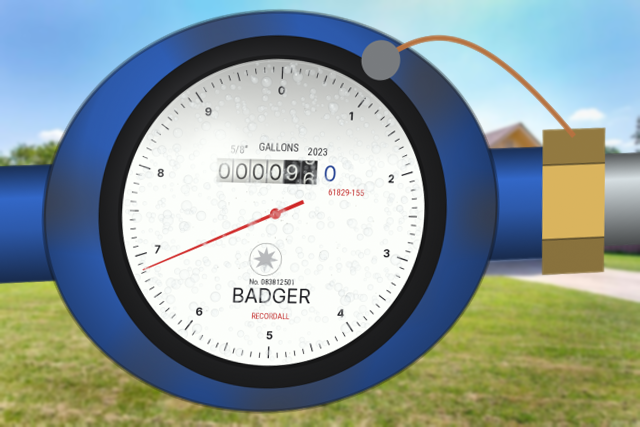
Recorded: 956.8,gal
